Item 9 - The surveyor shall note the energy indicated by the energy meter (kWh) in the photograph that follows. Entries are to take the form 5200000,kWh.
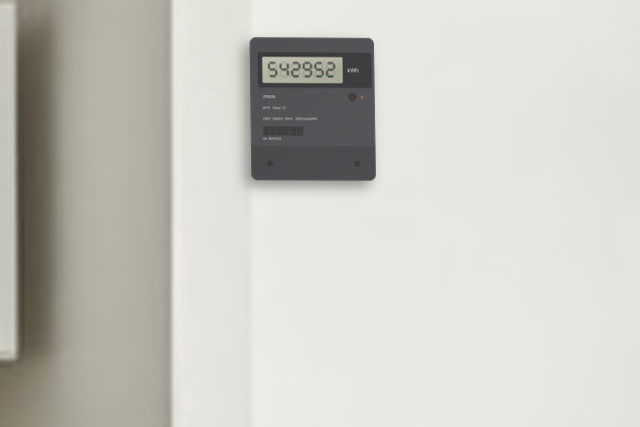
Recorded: 542952,kWh
